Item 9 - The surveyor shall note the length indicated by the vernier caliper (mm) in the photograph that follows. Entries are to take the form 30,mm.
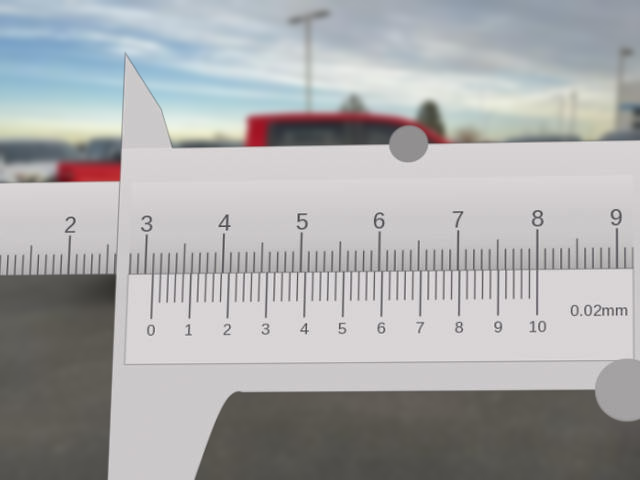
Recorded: 31.0,mm
